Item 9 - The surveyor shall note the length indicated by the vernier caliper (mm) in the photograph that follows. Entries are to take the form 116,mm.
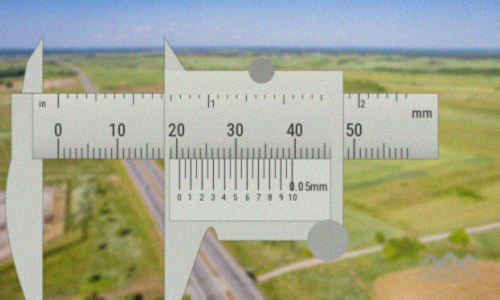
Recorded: 20.5,mm
